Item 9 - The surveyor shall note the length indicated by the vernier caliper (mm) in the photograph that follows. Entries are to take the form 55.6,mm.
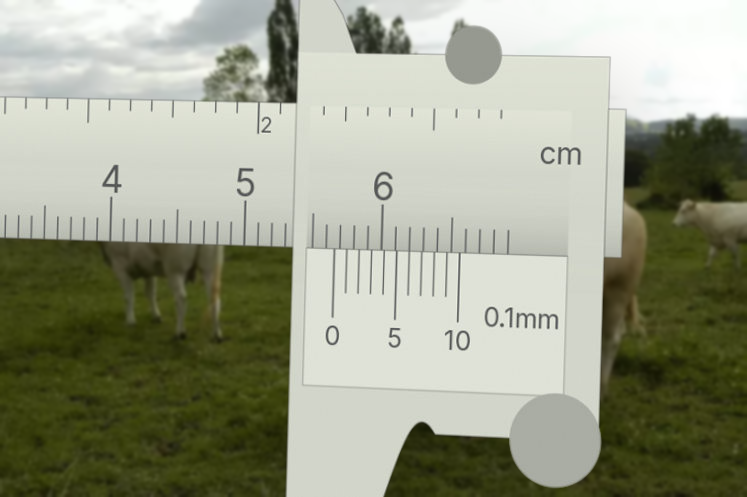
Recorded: 56.6,mm
